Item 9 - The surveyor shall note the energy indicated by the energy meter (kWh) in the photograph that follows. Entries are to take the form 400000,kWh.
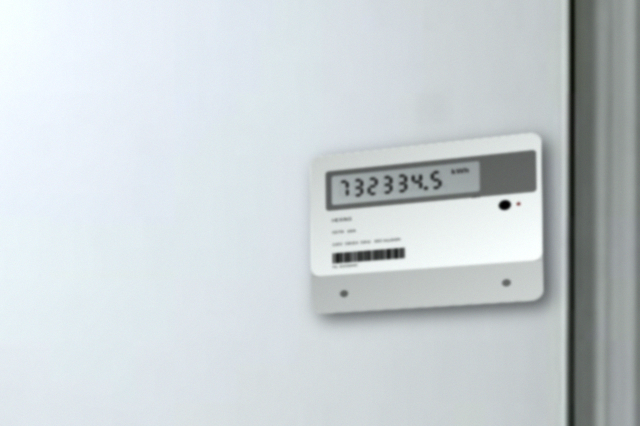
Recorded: 732334.5,kWh
